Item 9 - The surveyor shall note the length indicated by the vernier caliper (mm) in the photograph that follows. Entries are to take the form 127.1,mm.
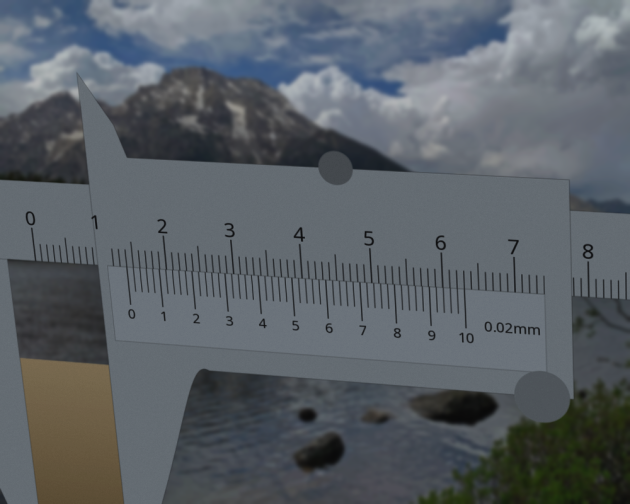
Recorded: 14.0,mm
